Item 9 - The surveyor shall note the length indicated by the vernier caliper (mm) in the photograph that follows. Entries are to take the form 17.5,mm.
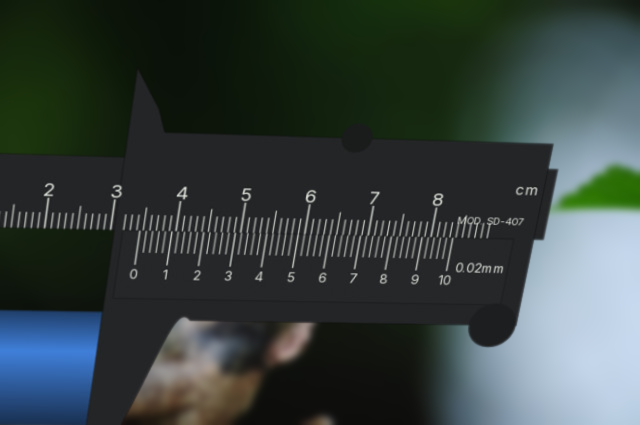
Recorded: 34.5,mm
